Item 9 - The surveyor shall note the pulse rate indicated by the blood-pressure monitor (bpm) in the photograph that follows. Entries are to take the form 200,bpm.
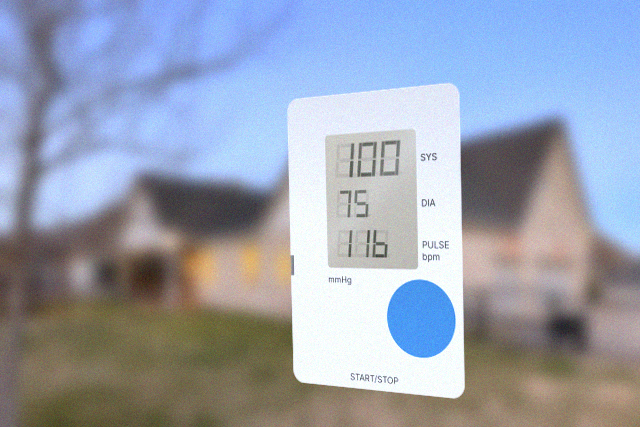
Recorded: 116,bpm
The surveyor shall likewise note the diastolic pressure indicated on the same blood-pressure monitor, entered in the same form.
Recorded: 75,mmHg
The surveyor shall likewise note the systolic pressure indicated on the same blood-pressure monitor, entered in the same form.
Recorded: 100,mmHg
